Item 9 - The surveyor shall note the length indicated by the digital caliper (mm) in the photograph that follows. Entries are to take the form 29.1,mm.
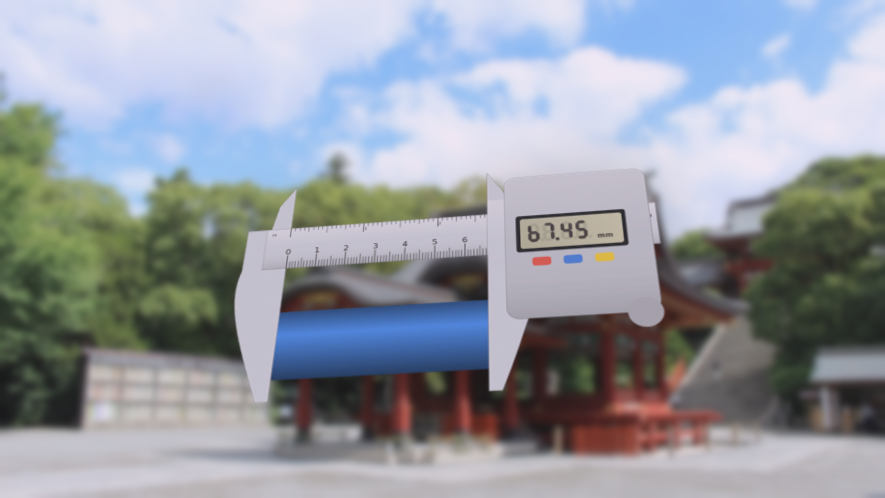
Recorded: 67.45,mm
